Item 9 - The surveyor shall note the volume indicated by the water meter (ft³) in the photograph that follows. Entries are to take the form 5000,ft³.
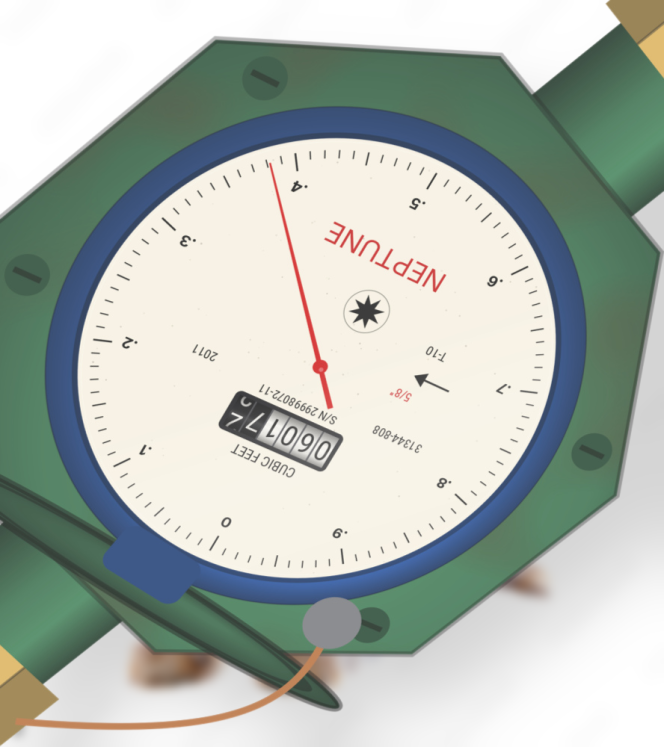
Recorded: 60172.38,ft³
